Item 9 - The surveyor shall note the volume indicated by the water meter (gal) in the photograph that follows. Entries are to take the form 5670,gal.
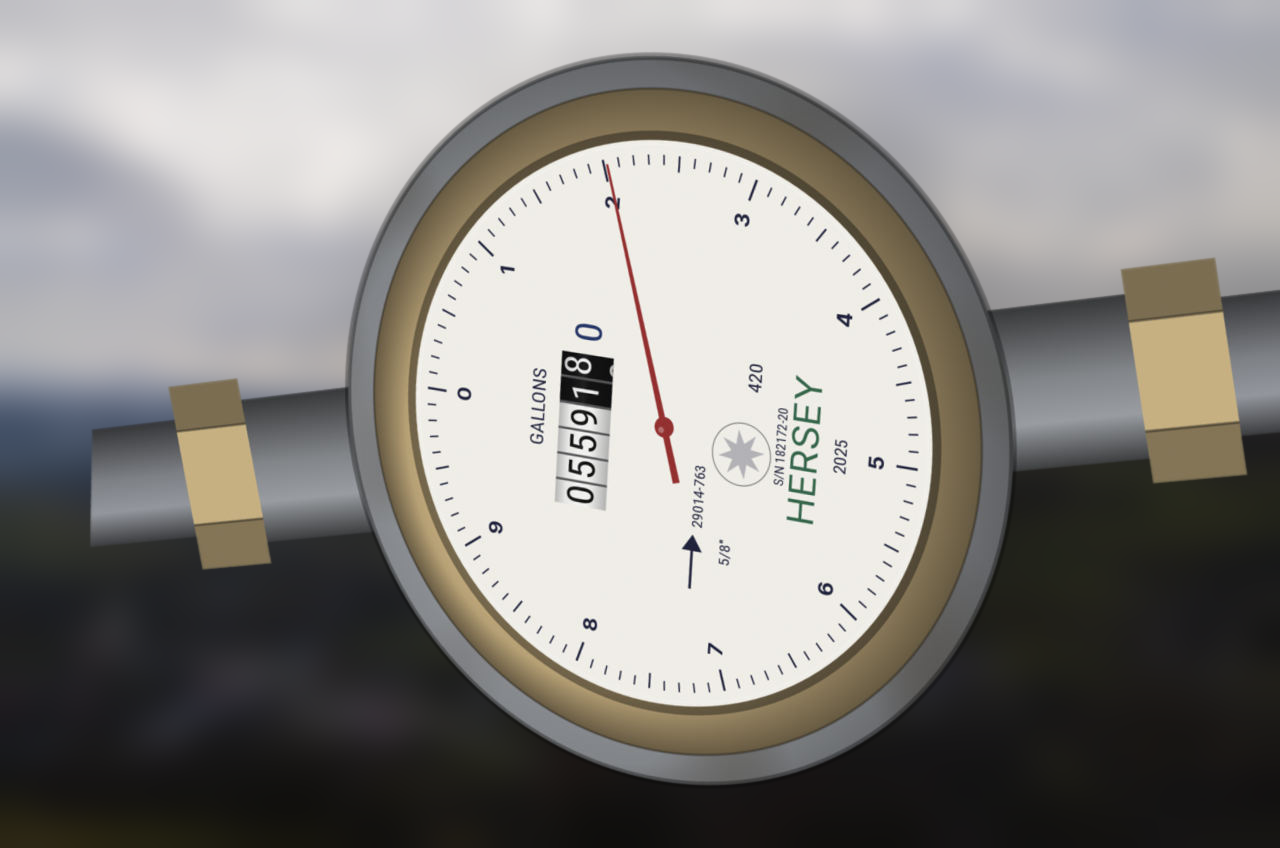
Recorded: 559182.0,gal
